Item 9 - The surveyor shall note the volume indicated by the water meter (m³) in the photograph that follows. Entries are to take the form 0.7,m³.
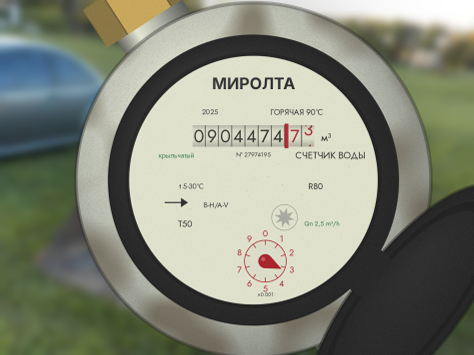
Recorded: 904474.733,m³
